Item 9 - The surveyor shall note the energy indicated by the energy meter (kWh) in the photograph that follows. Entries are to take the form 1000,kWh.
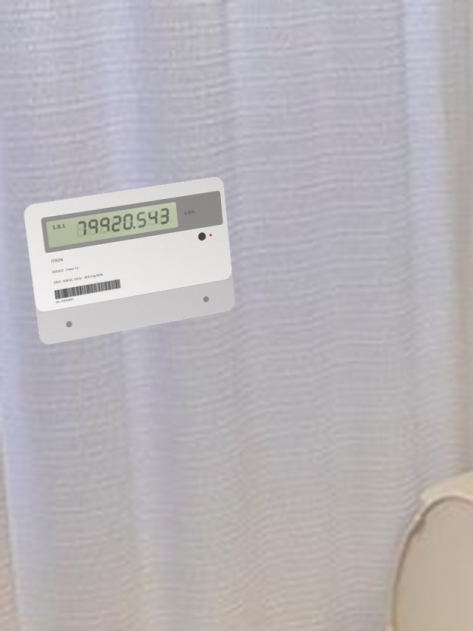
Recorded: 79920.543,kWh
